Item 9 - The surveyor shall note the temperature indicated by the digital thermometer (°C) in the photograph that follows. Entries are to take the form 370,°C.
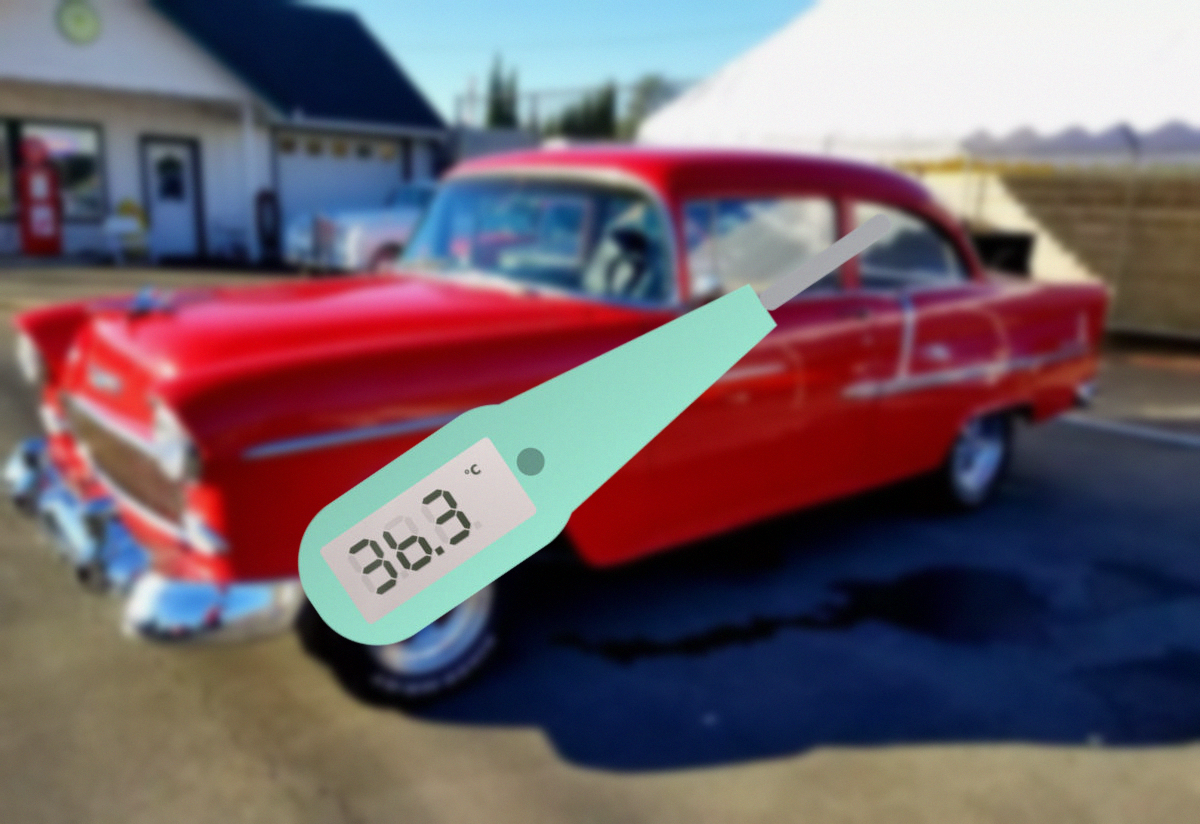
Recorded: 36.3,°C
